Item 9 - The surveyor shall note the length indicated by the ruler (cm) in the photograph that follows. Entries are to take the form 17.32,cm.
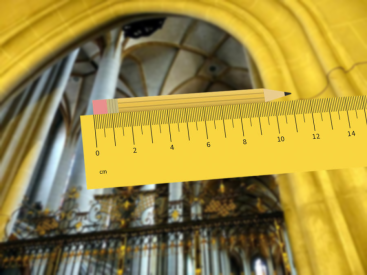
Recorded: 11,cm
